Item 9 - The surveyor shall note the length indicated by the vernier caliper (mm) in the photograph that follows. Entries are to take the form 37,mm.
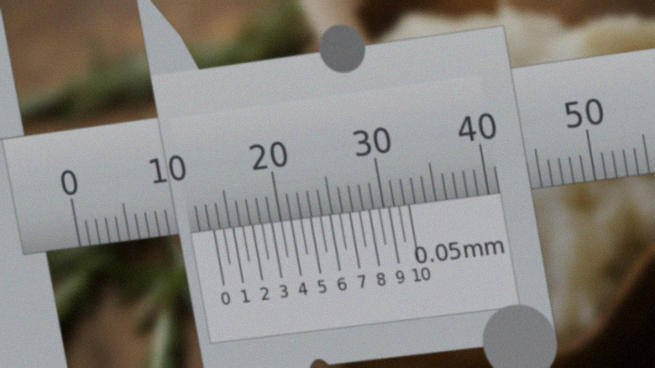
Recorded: 13.4,mm
